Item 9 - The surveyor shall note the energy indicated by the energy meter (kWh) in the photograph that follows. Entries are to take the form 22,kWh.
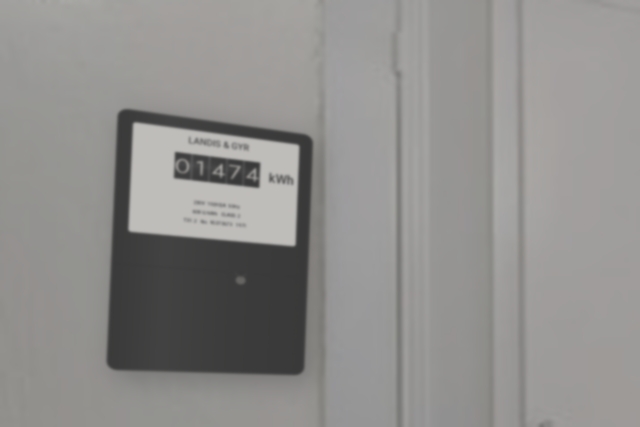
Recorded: 1474,kWh
